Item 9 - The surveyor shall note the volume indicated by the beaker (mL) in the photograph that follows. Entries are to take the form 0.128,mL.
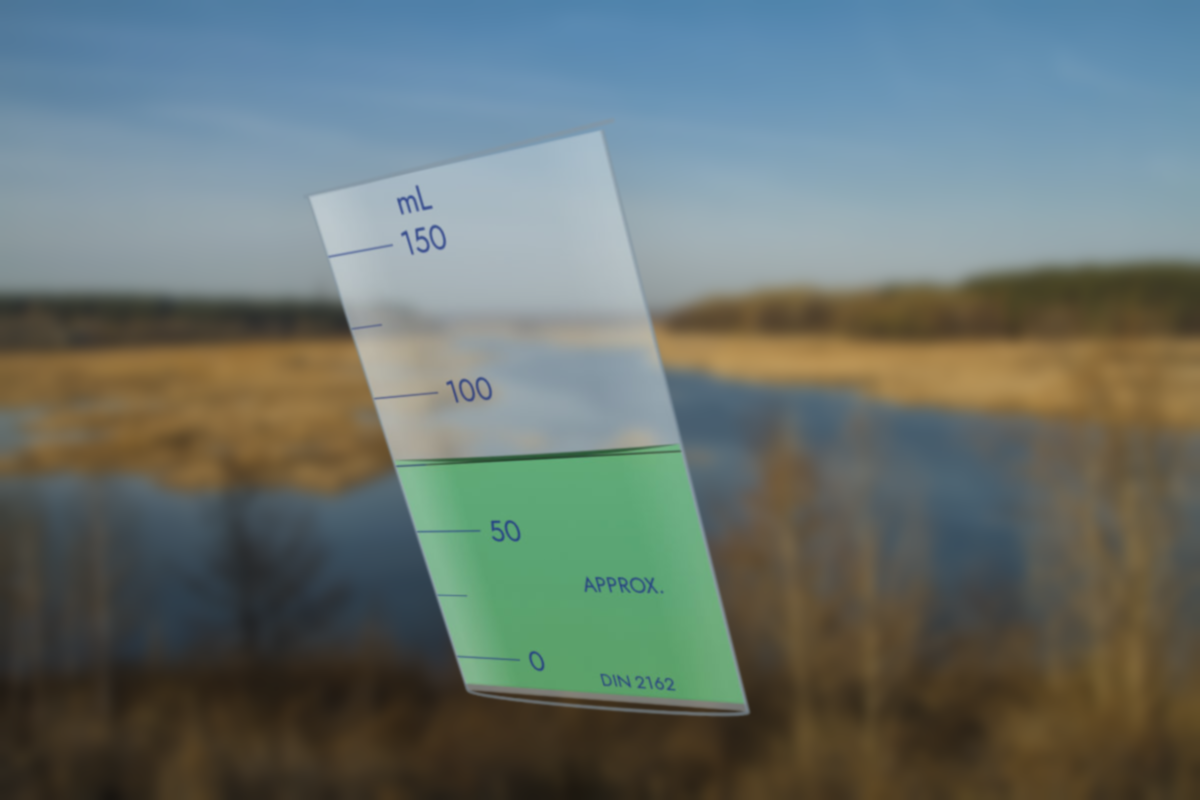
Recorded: 75,mL
